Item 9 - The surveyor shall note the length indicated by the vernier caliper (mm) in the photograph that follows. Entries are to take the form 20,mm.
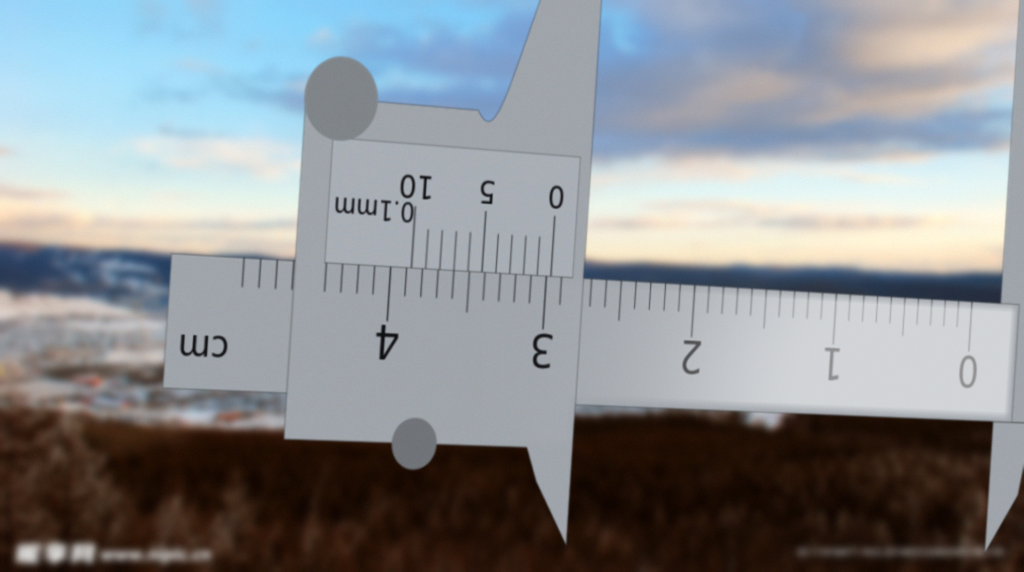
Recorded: 29.7,mm
